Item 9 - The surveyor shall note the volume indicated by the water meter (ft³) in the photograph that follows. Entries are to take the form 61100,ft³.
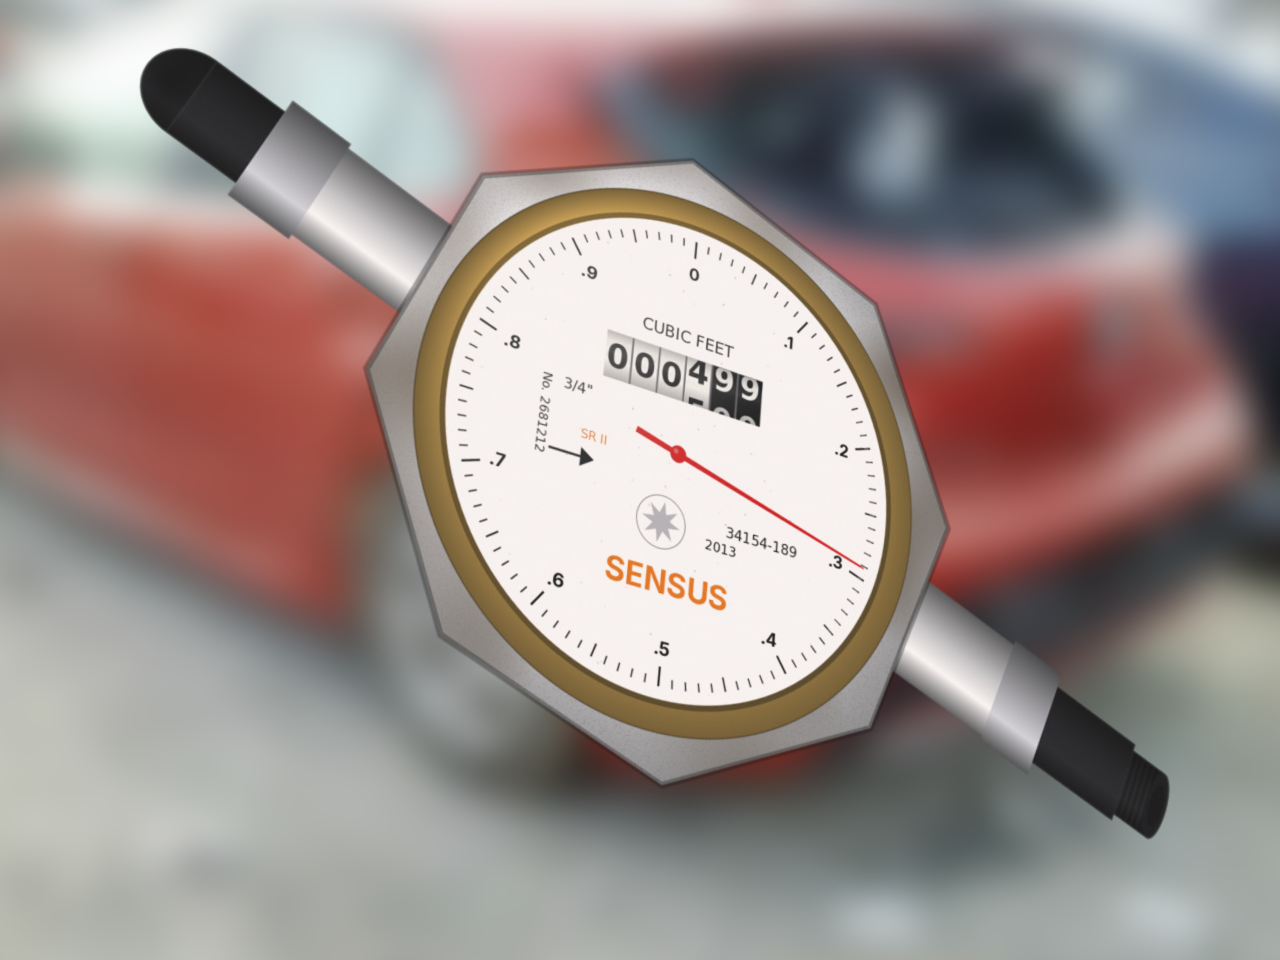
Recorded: 499.29,ft³
